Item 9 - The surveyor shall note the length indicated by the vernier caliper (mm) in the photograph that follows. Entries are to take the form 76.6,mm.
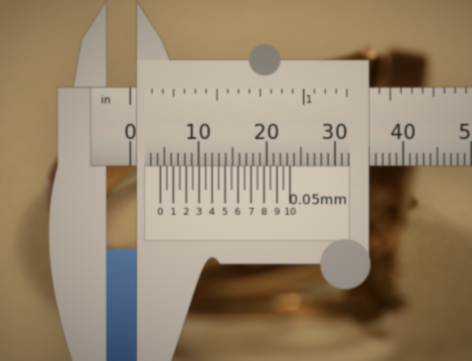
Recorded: 4.4,mm
